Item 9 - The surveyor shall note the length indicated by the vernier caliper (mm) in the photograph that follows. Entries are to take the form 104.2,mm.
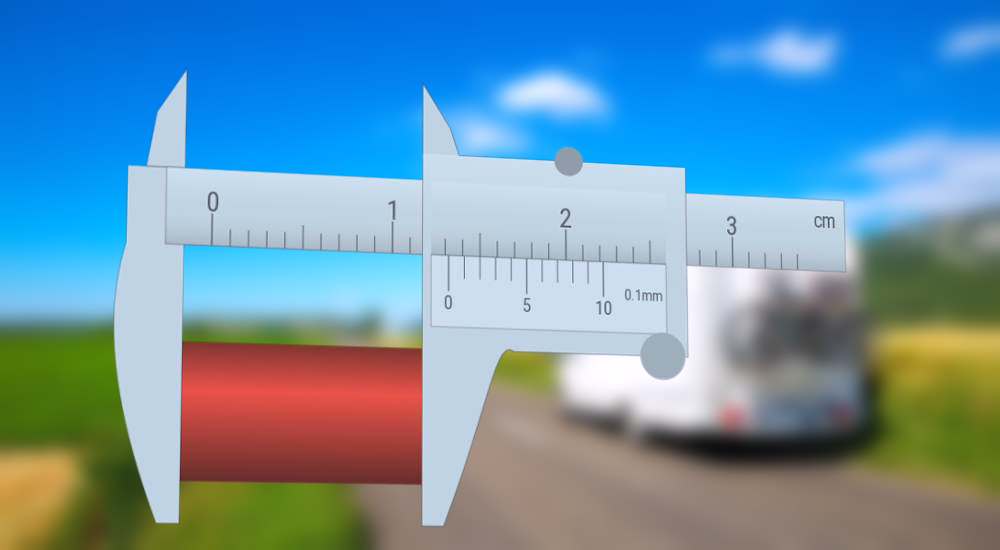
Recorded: 13.2,mm
